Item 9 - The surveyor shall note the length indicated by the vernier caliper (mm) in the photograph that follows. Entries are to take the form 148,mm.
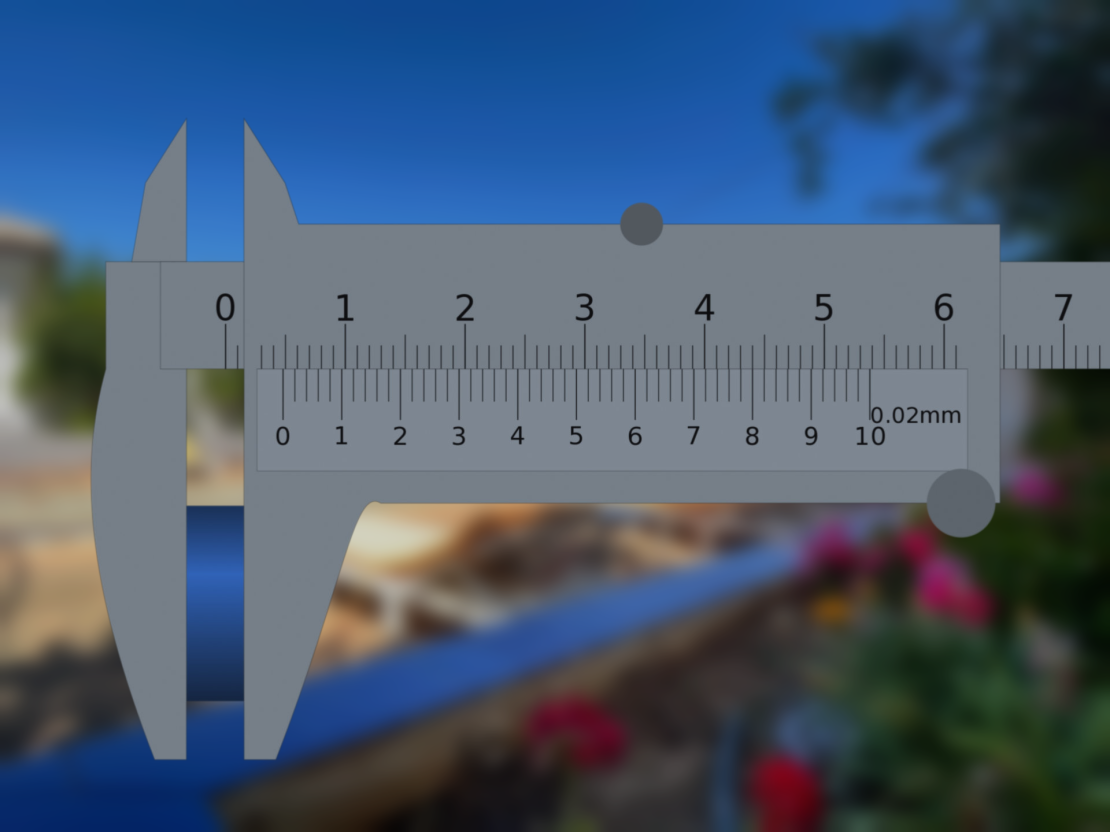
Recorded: 4.8,mm
